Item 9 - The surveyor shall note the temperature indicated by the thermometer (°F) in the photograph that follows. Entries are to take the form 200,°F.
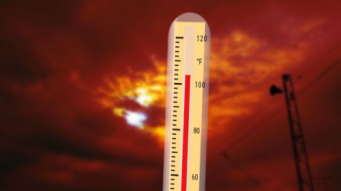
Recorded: 104,°F
